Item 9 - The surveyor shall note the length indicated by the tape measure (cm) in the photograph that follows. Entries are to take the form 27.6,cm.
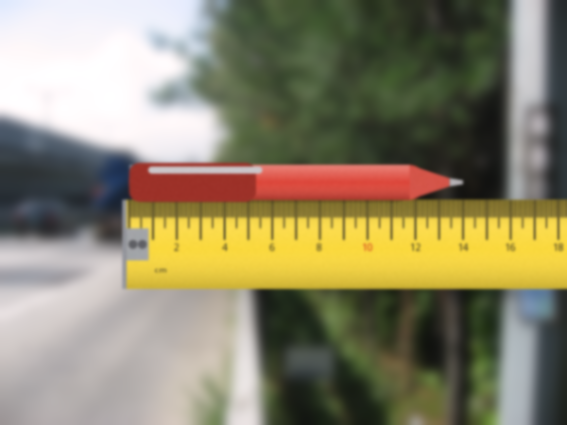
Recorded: 14,cm
